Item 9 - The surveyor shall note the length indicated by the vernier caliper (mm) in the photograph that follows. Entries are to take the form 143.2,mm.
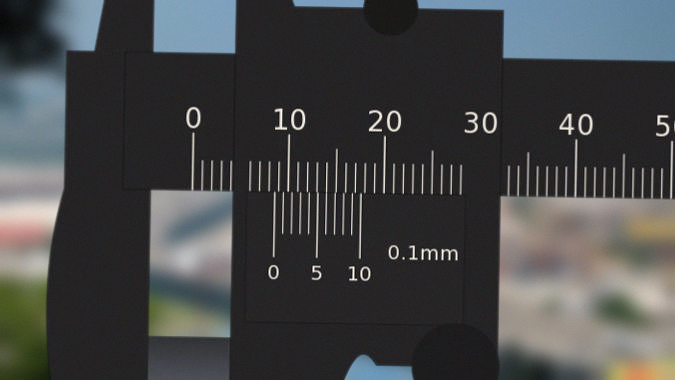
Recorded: 8.6,mm
